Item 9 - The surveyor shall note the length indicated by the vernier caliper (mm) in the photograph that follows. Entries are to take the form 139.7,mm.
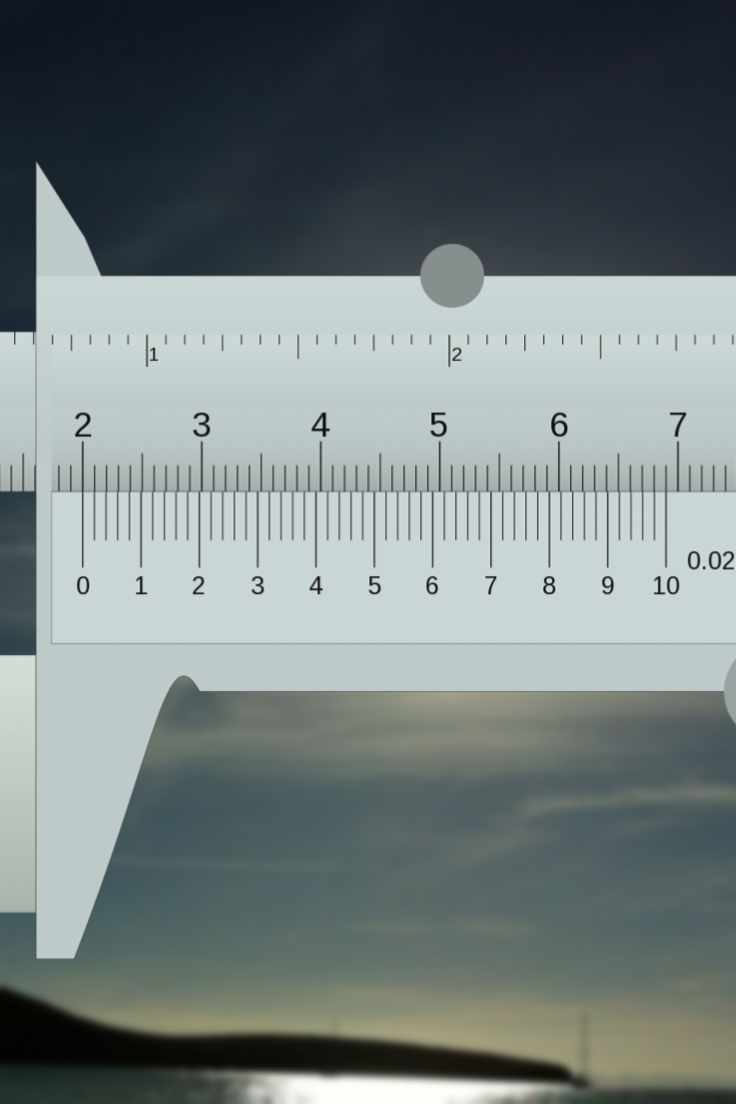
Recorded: 20.0,mm
